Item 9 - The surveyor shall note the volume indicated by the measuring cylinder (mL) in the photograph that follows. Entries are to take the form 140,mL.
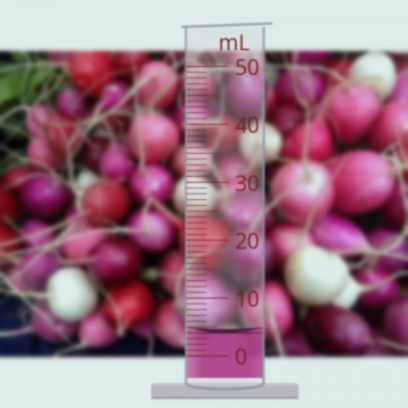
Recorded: 4,mL
